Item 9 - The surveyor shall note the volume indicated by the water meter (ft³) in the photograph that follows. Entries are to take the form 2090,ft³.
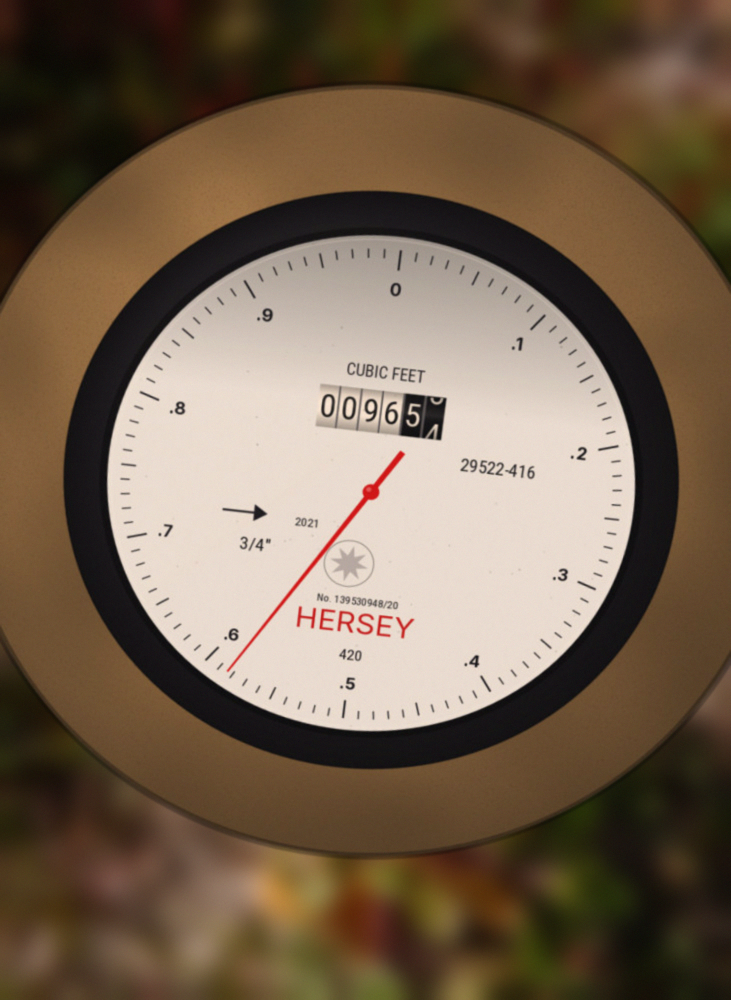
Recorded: 9653.58,ft³
